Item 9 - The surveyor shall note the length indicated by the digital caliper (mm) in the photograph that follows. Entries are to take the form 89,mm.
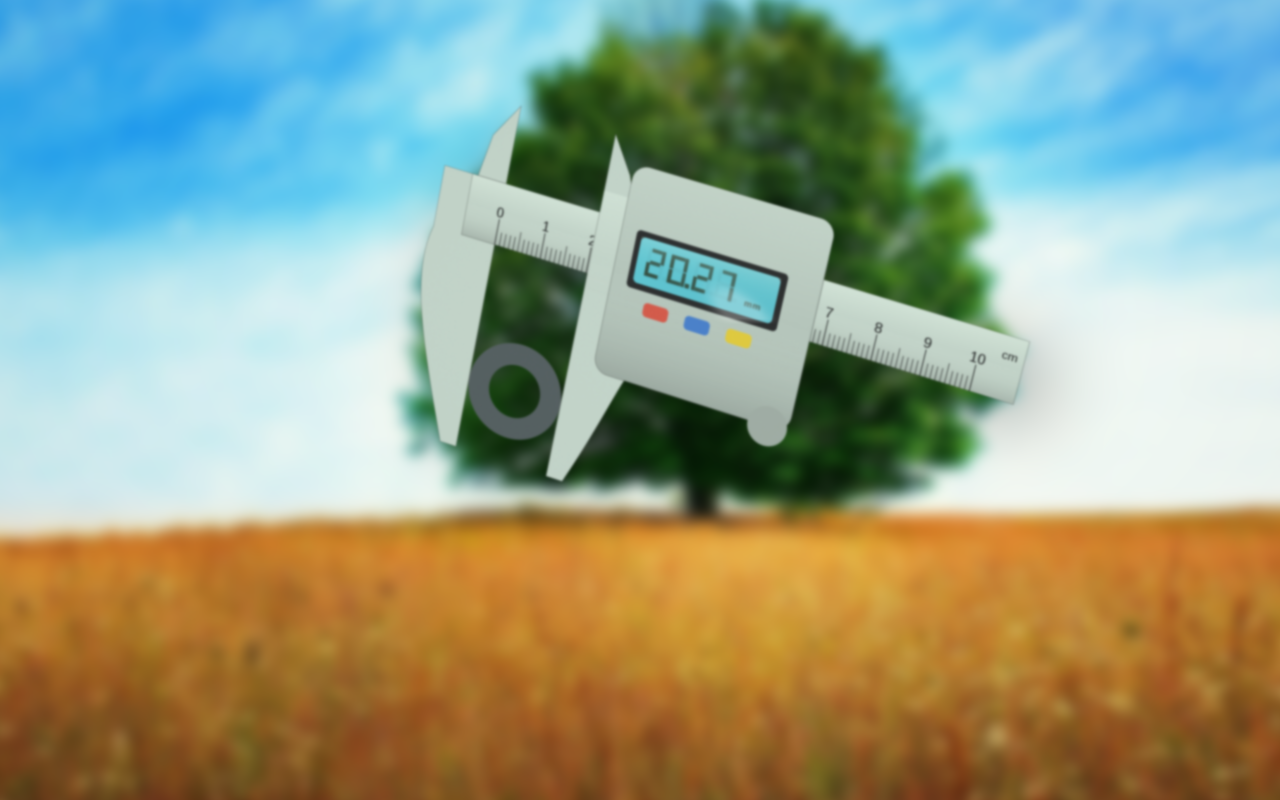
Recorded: 20.27,mm
